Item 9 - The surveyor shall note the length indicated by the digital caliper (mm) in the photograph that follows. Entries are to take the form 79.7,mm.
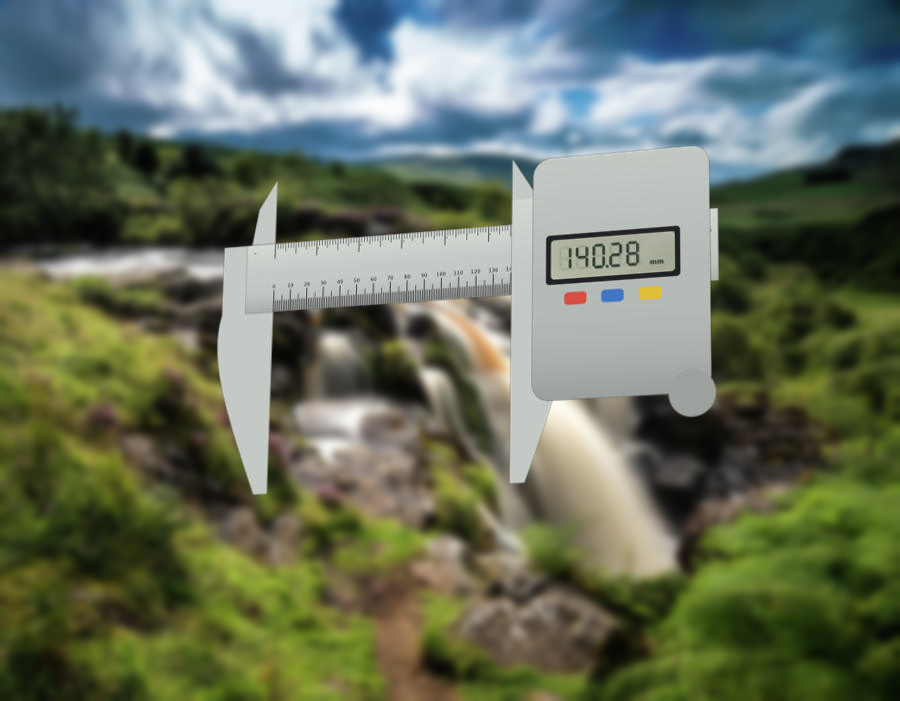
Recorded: 140.28,mm
